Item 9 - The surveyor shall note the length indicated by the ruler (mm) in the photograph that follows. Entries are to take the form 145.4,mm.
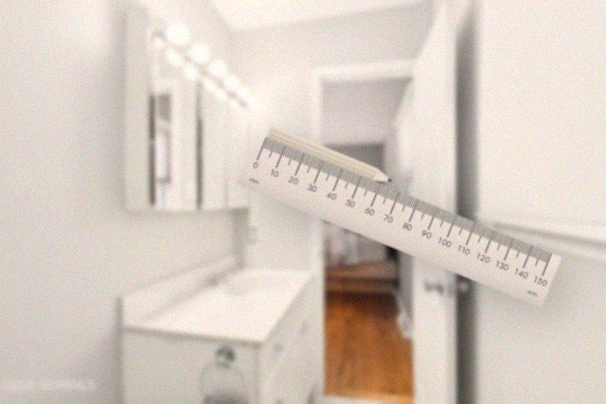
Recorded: 65,mm
